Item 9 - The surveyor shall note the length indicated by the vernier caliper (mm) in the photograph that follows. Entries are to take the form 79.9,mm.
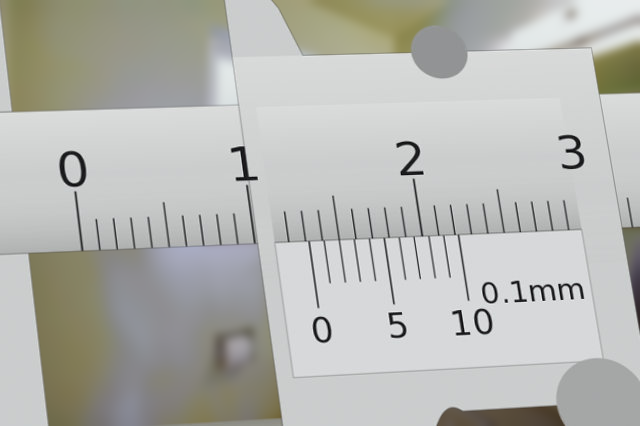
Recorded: 13.2,mm
